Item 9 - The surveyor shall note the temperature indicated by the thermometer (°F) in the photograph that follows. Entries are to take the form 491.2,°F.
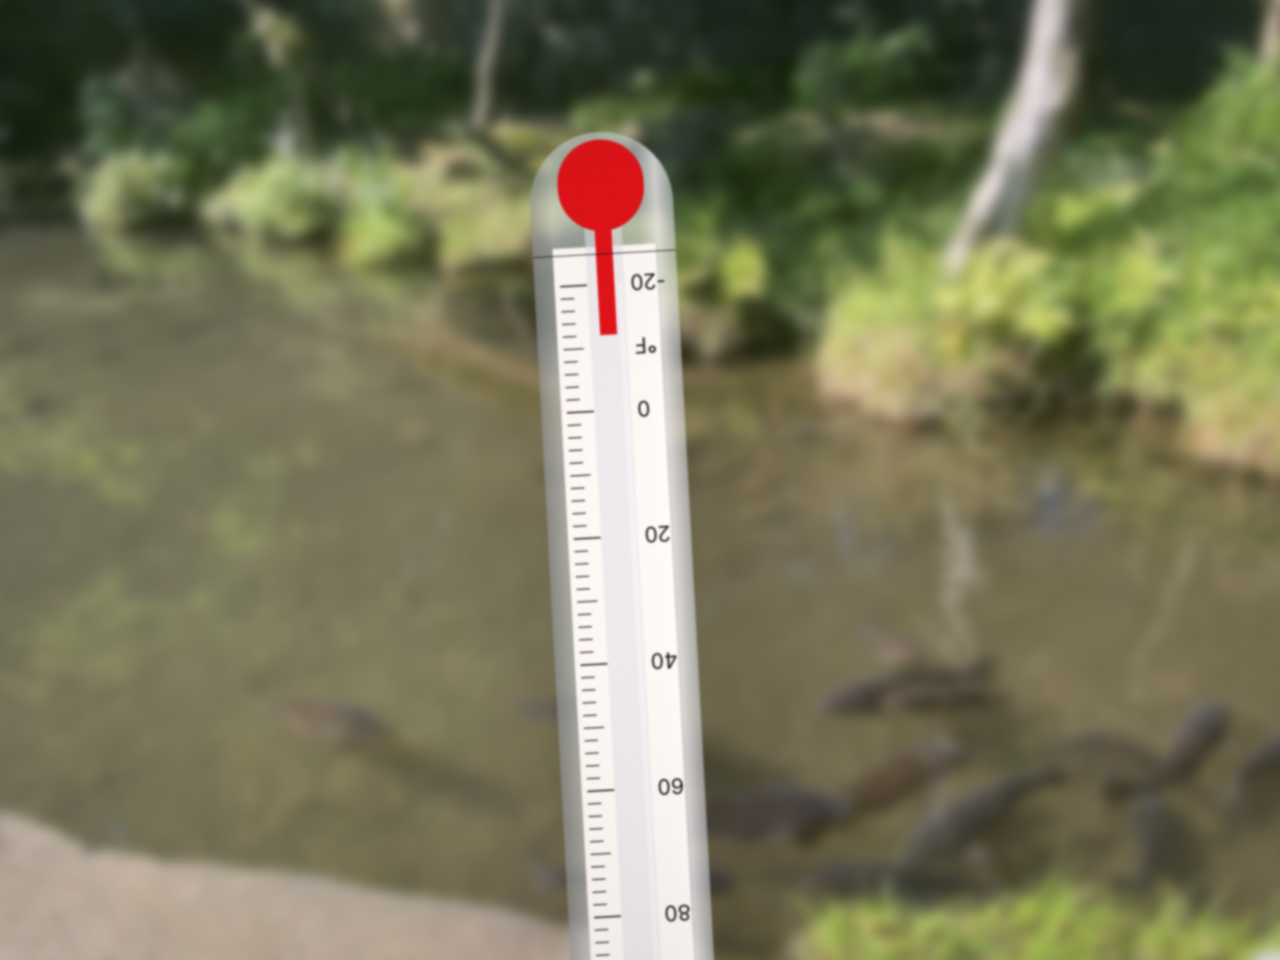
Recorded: -12,°F
